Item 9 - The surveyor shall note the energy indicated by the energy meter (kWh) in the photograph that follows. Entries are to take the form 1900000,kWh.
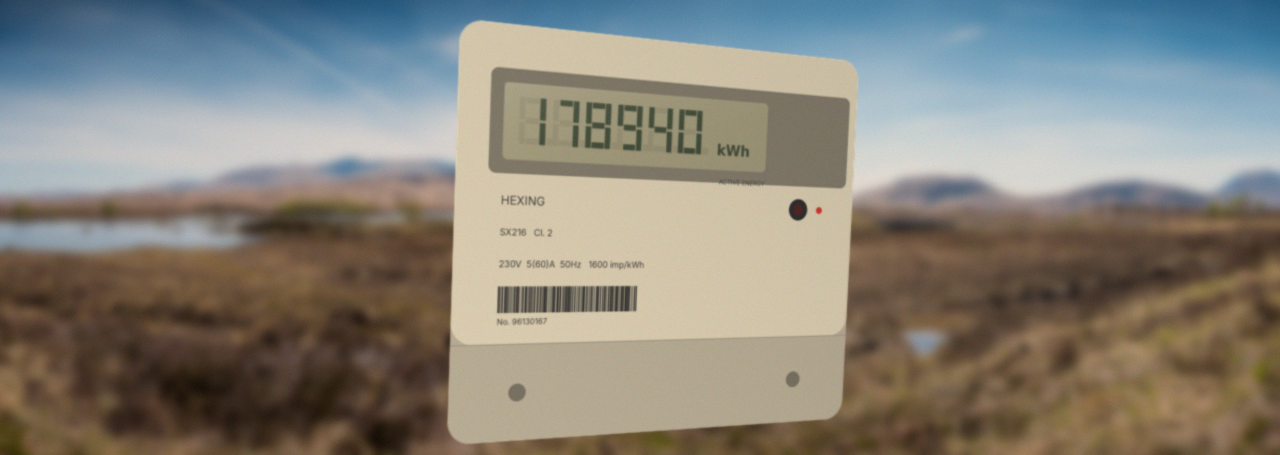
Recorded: 178940,kWh
